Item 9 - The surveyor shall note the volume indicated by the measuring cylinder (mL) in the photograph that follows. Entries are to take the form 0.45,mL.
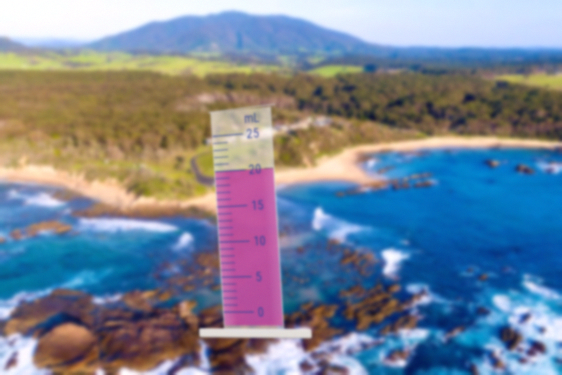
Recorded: 20,mL
